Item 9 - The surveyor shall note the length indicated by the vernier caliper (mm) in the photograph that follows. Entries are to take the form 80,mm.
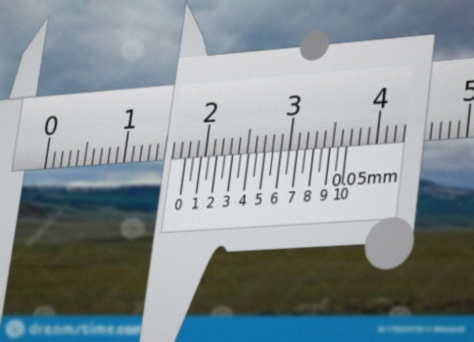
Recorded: 17.6,mm
